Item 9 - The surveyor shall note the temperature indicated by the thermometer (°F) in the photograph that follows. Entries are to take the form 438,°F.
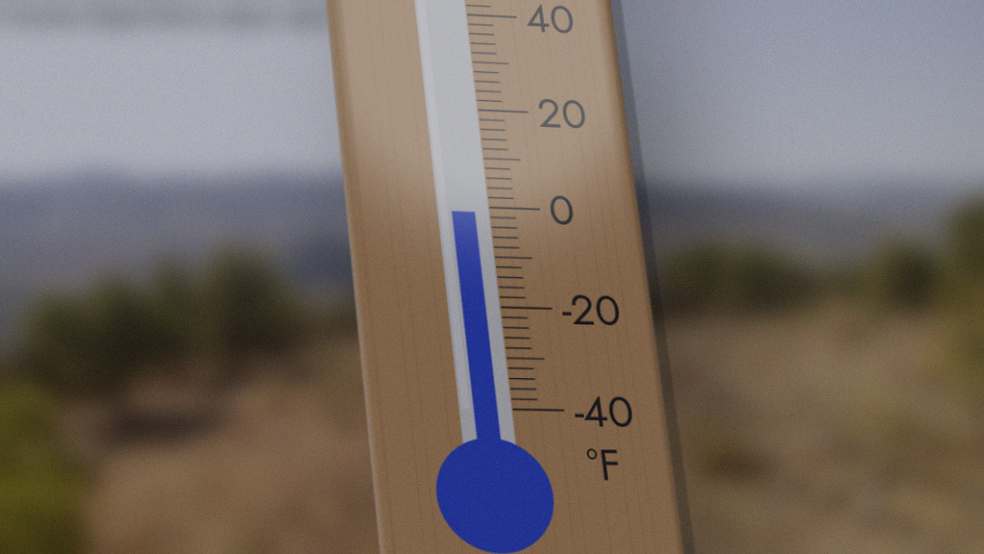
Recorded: -1,°F
